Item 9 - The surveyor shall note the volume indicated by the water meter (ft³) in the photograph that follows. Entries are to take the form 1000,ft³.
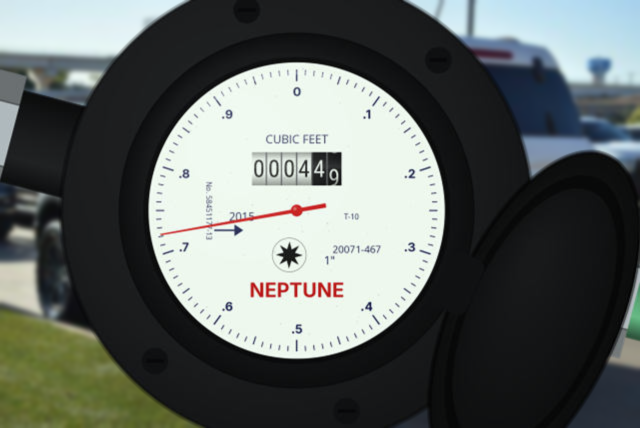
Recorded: 448.72,ft³
